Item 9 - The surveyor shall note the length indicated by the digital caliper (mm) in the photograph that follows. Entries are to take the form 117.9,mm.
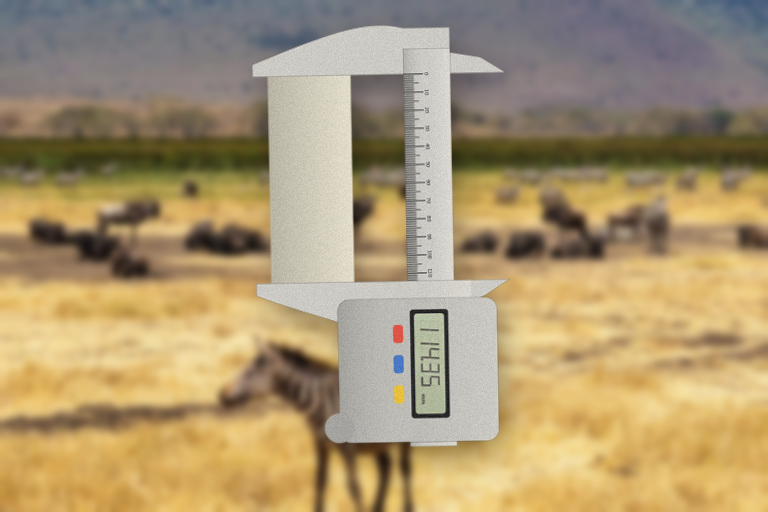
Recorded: 114.35,mm
